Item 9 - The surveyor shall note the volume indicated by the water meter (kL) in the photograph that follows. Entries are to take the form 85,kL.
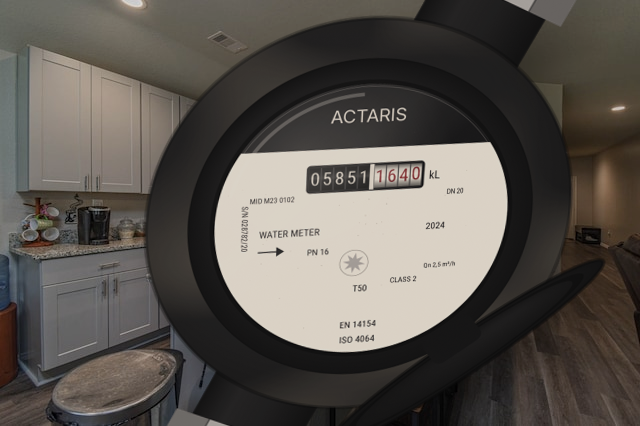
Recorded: 5851.1640,kL
